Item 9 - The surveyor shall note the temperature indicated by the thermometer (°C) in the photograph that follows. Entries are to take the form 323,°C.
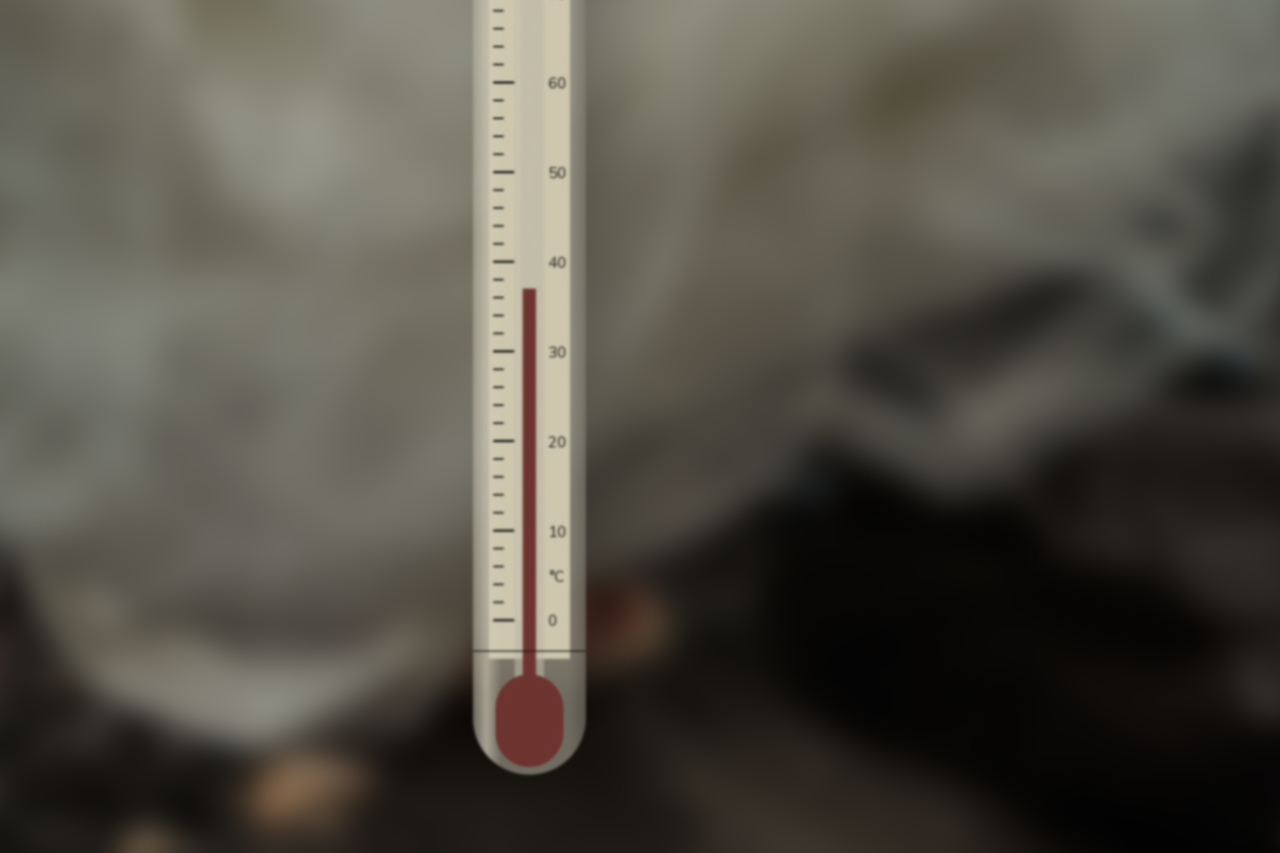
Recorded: 37,°C
